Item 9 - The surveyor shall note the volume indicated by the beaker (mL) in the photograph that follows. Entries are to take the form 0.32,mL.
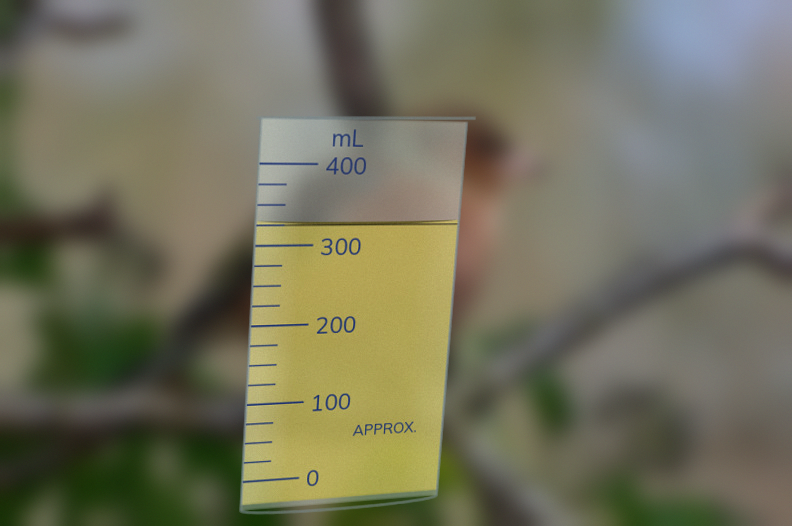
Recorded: 325,mL
